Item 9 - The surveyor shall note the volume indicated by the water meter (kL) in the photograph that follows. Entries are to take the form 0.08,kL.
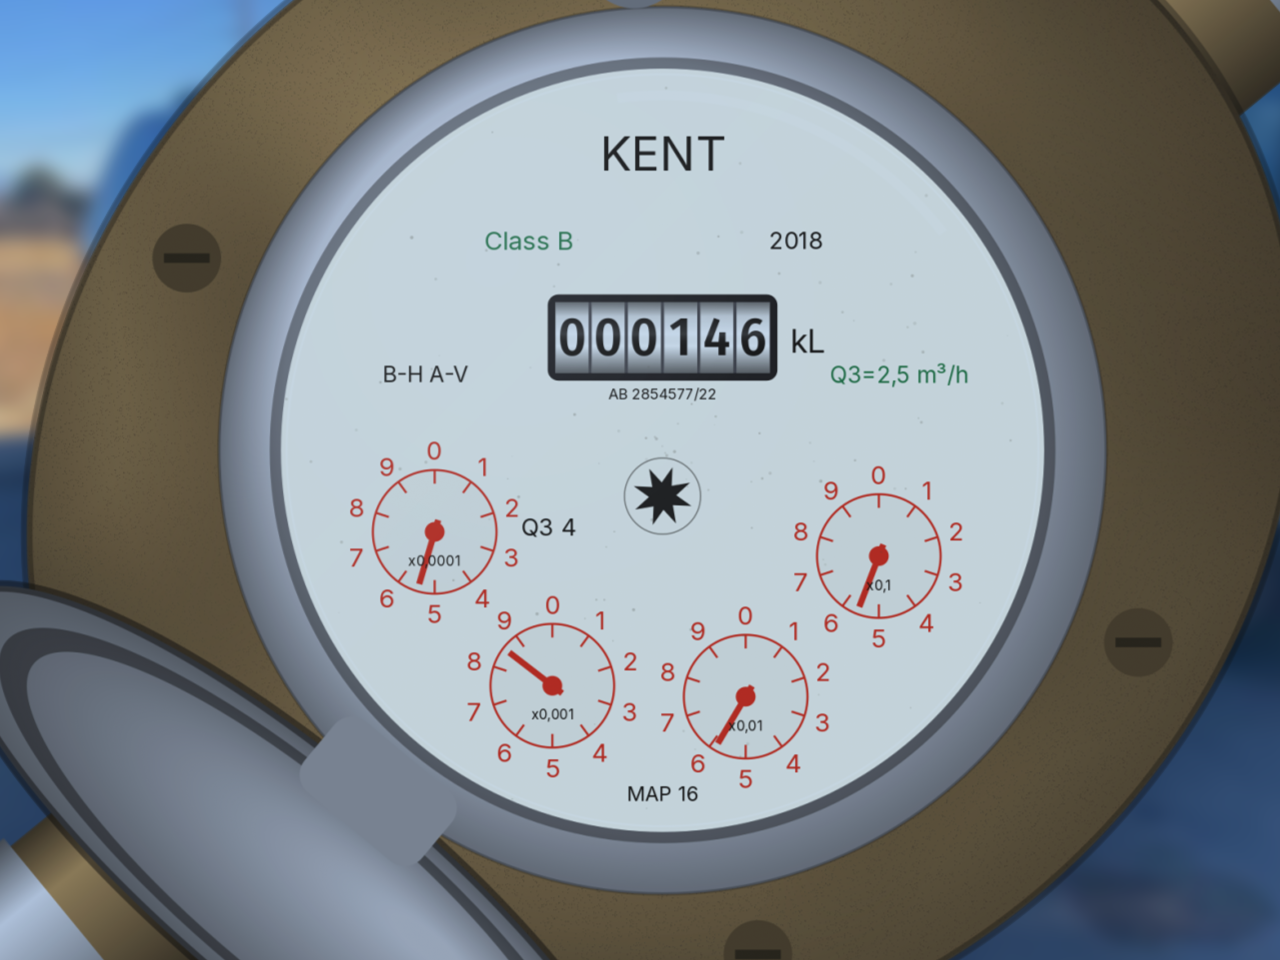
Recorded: 146.5585,kL
